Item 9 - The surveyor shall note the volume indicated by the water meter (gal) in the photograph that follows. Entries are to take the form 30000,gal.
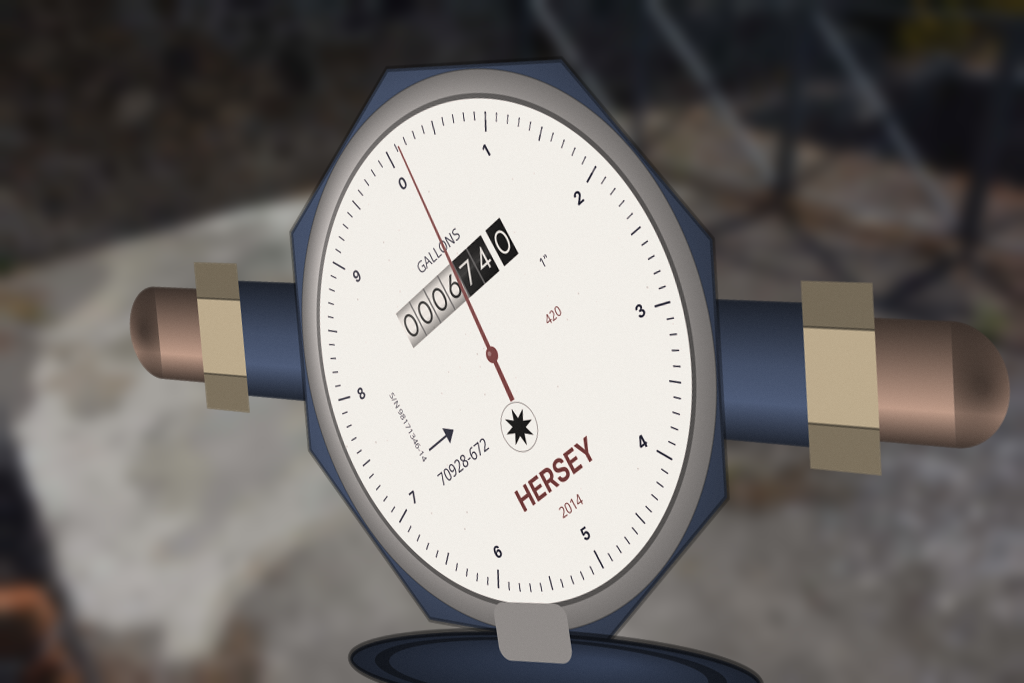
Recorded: 6740.1,gal
